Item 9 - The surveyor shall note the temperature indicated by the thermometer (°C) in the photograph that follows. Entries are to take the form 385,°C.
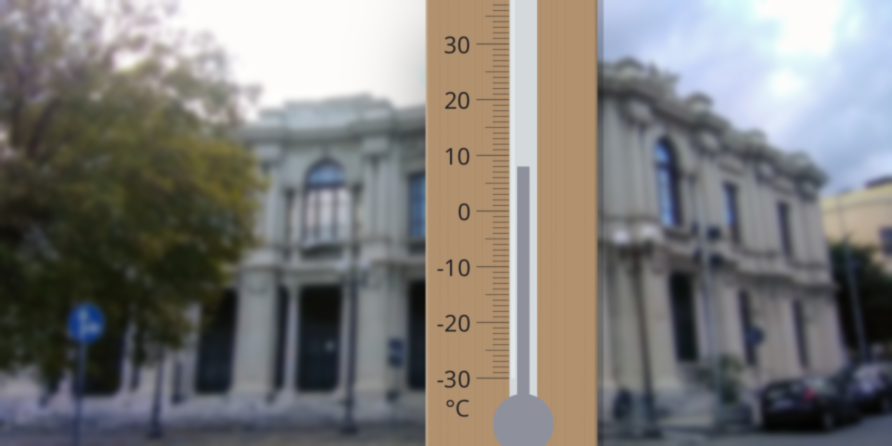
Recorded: 8,°C
